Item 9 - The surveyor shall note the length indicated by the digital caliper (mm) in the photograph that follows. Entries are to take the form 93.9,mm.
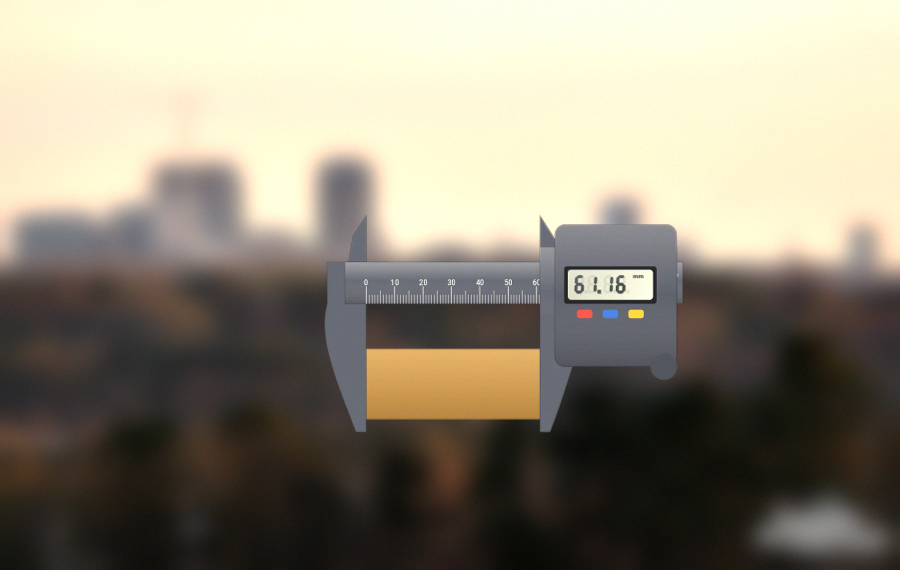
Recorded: 61.16,mm
